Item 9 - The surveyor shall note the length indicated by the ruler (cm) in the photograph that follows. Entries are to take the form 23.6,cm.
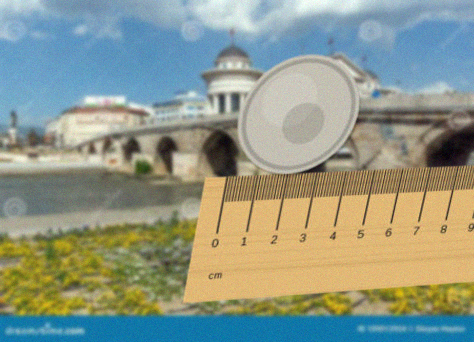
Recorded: 4,cm
